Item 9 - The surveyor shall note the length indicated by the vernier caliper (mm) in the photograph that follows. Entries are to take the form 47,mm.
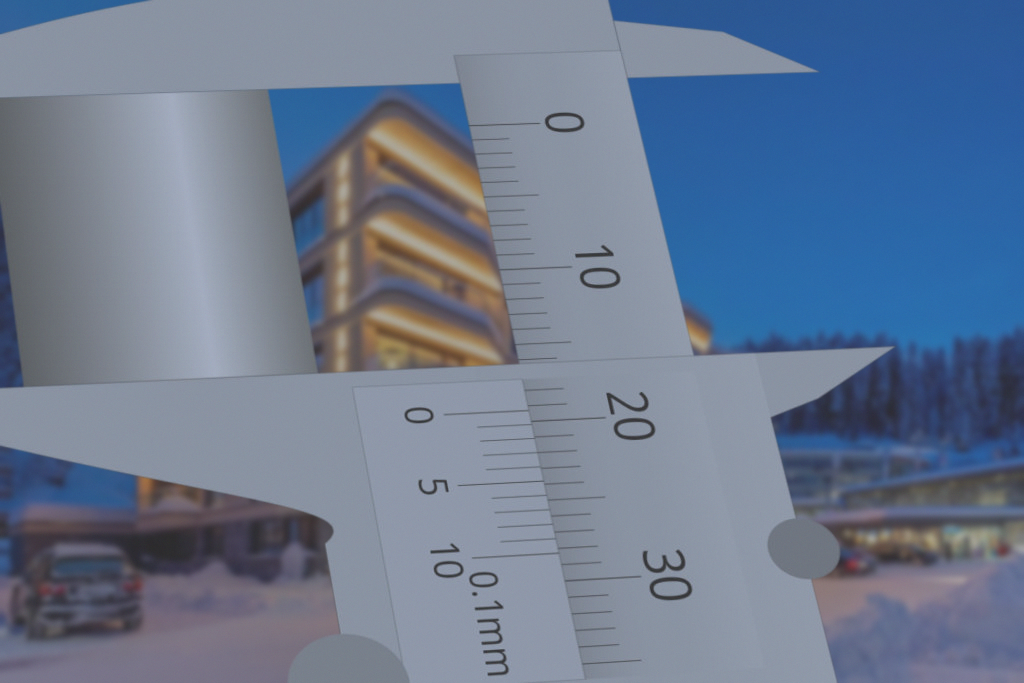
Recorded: 19.3,mm
